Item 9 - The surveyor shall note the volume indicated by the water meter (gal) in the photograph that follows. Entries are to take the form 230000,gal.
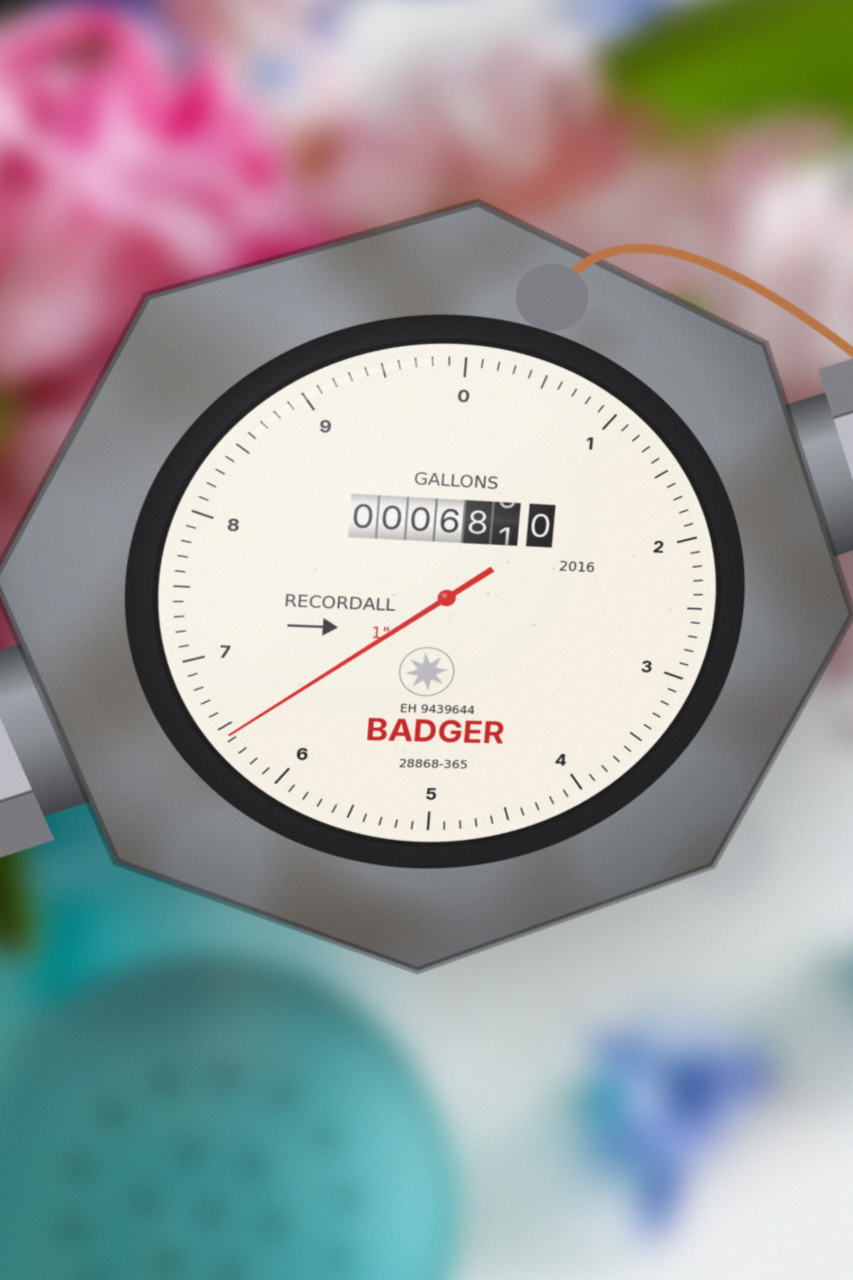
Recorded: 6806.4,gal
